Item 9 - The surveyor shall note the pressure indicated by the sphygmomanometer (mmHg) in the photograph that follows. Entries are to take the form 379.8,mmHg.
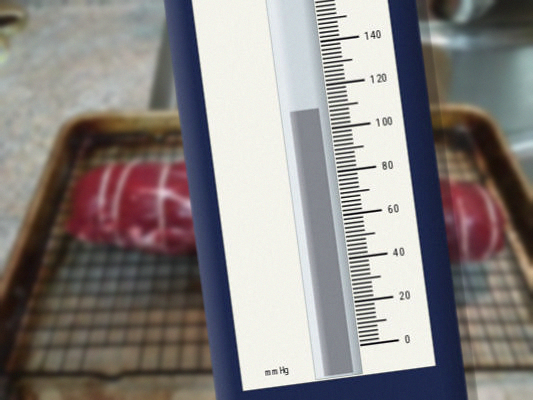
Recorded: 110,mmHg
